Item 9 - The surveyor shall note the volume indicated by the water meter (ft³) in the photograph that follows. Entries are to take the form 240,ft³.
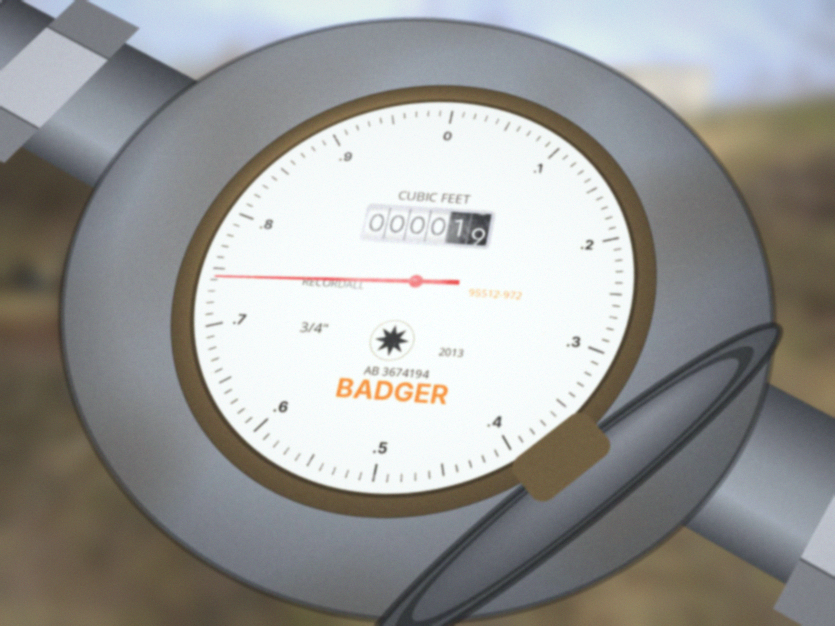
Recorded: 18.74,ft³
